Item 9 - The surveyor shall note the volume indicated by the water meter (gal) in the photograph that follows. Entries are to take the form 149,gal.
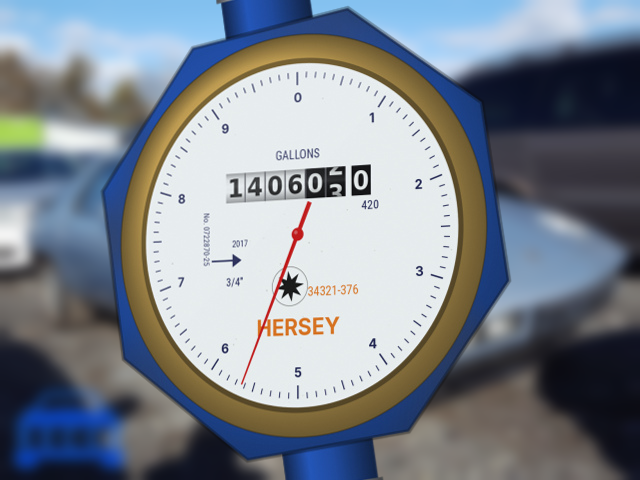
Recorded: 1406025.6,gal
